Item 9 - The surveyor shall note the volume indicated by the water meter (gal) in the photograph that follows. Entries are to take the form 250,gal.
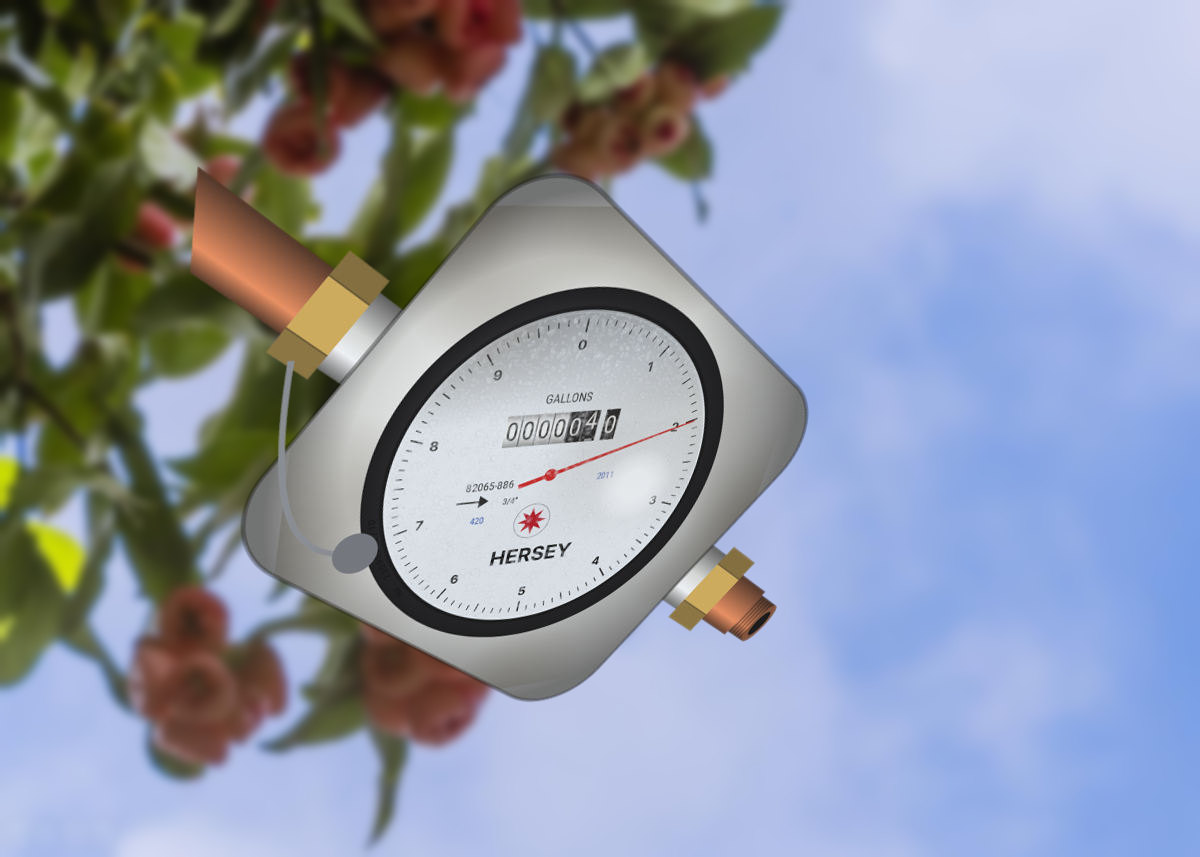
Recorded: 42.0,gal
